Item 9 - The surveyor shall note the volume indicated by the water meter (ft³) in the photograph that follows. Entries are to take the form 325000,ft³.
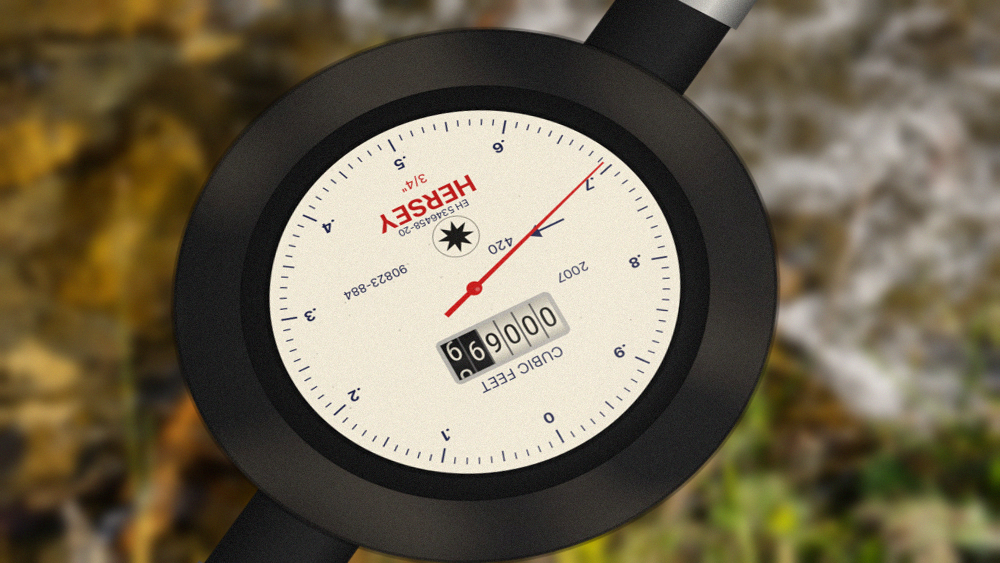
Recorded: 698.69,ft³
